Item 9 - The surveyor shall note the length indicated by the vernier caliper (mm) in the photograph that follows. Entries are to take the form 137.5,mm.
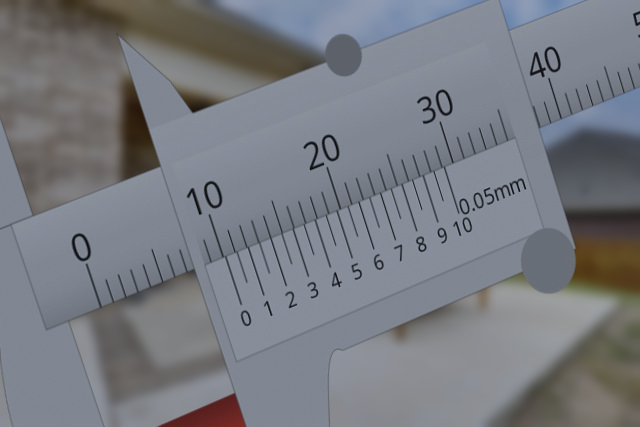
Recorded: 10.2,mm
